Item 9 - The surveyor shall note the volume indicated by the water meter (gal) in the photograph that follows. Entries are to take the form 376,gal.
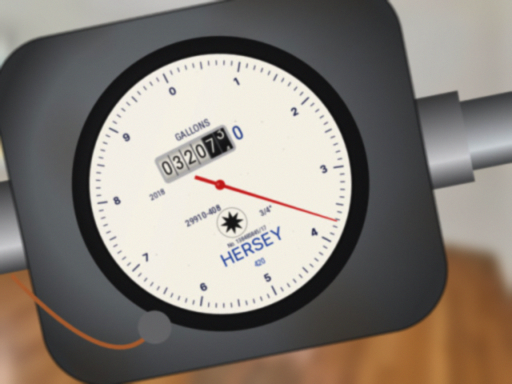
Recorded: 320733.7,gal
